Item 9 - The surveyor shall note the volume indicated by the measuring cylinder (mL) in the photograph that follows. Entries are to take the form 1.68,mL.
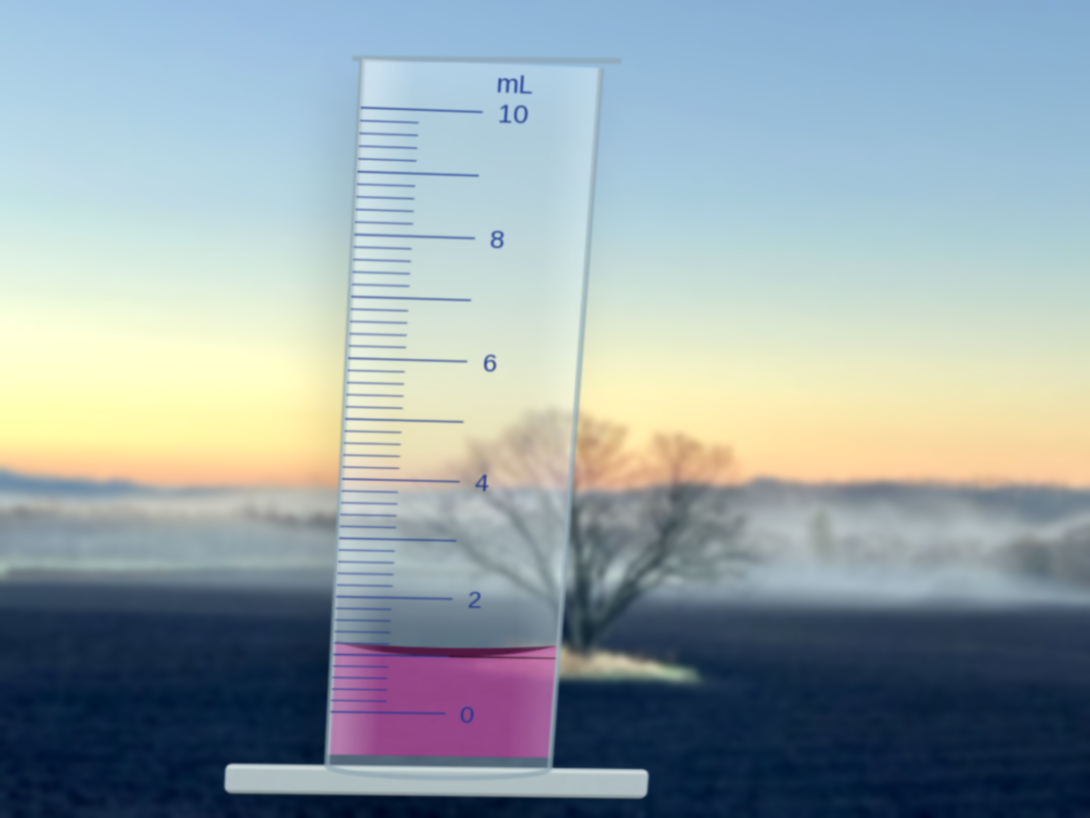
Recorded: 1,mL
